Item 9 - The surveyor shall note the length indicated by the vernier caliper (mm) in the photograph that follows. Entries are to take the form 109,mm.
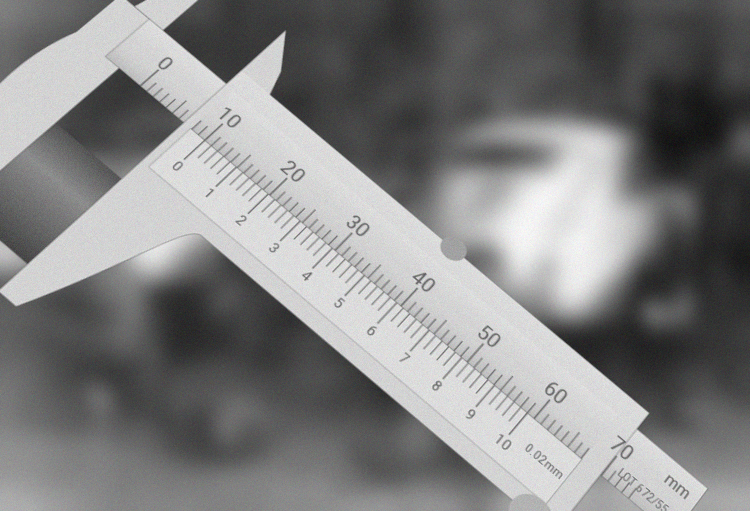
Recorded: 10.0,mm
